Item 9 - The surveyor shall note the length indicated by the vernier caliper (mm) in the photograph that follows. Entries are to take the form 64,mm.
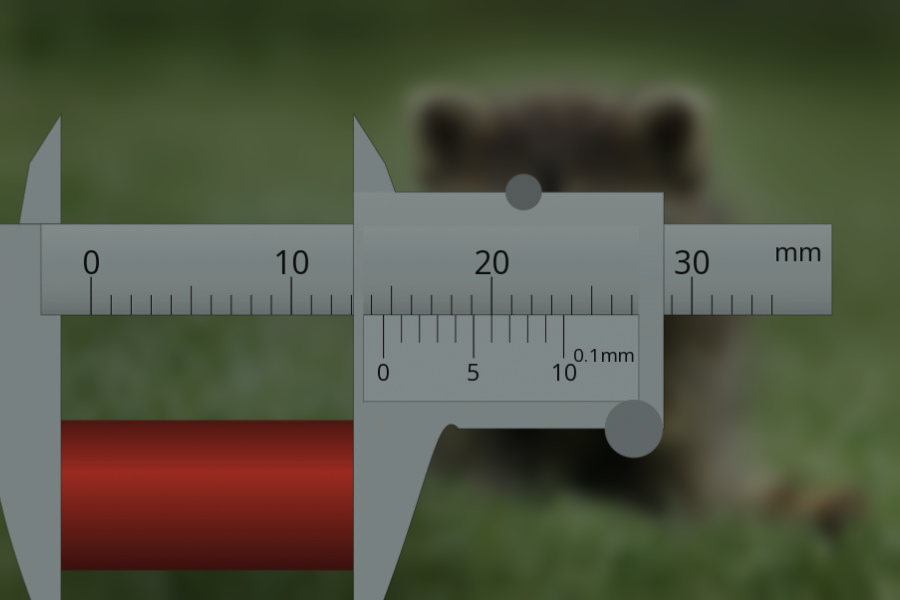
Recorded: 14.6,mm
